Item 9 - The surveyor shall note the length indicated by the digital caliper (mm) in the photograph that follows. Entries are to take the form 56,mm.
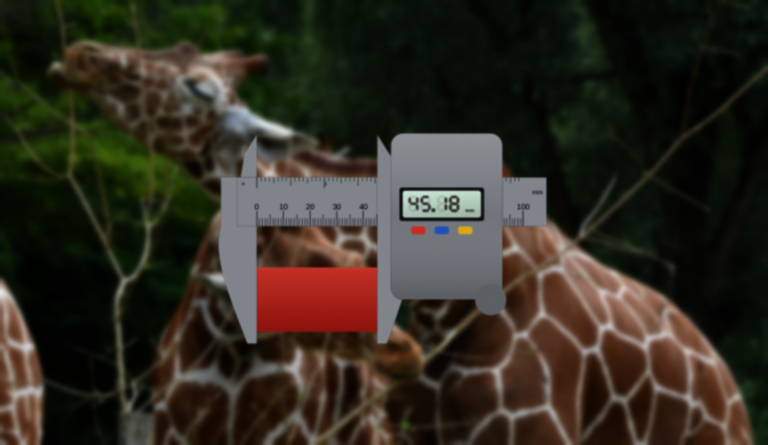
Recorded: 45.18,mm
